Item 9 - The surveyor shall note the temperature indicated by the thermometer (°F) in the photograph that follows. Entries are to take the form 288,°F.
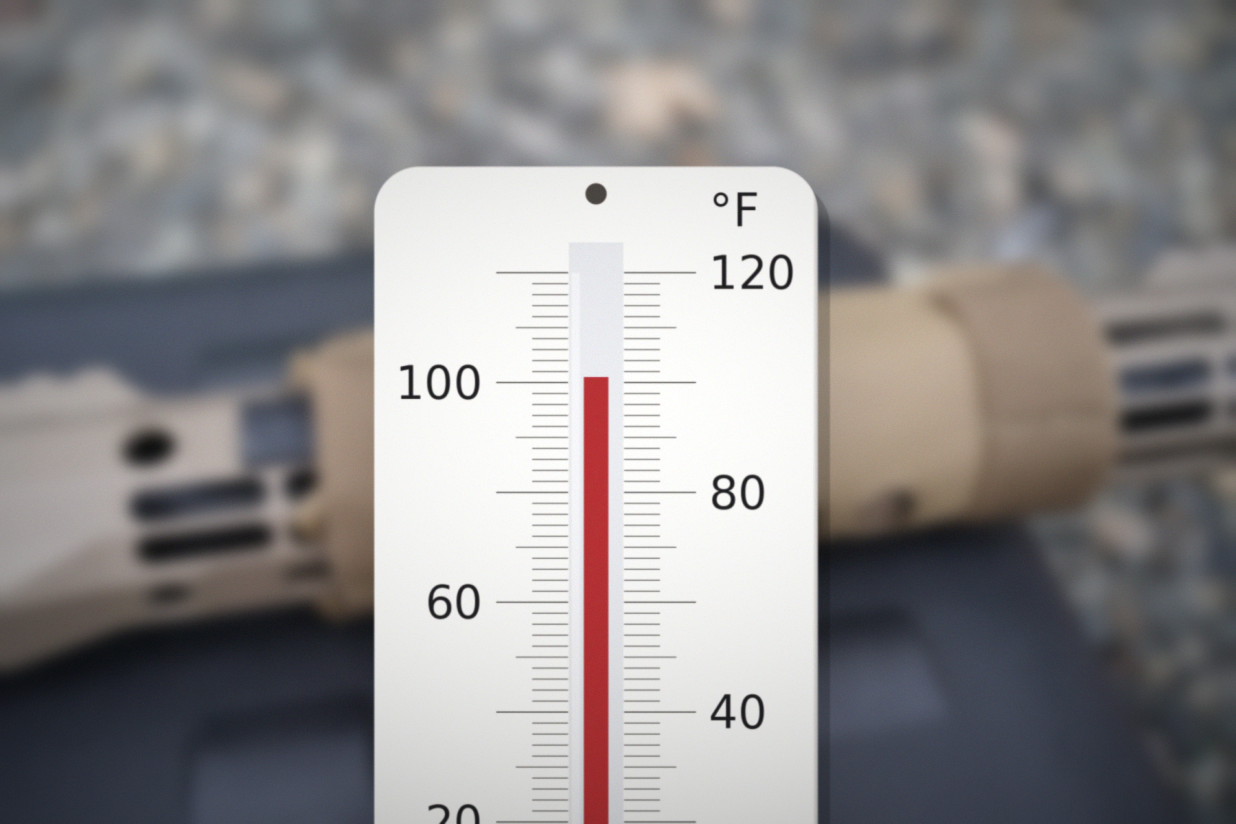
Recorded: 101,°F
